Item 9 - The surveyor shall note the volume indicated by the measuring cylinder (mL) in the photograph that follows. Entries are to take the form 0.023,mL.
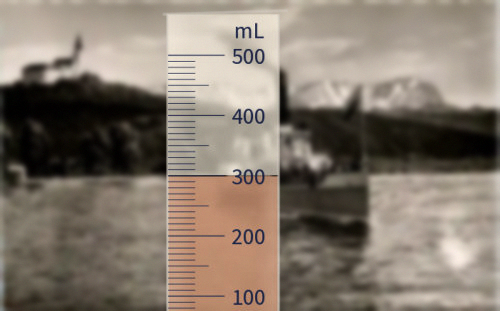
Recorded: 300,mL
